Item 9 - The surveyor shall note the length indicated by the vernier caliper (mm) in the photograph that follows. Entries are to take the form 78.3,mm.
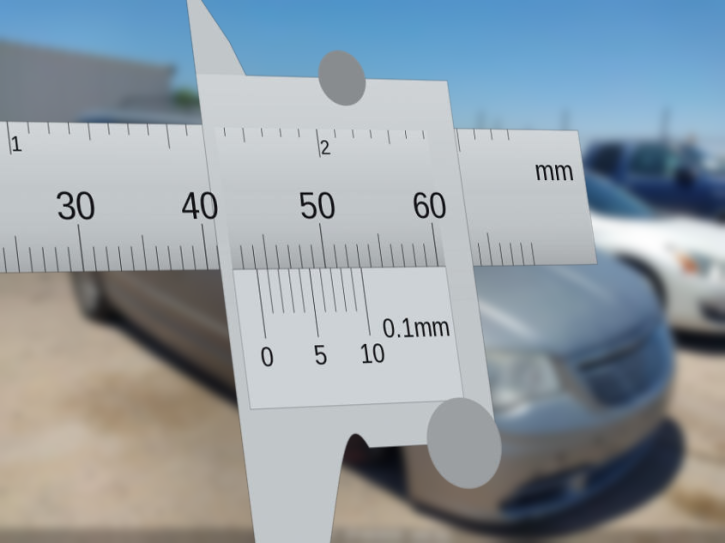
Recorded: 44.1,mm
